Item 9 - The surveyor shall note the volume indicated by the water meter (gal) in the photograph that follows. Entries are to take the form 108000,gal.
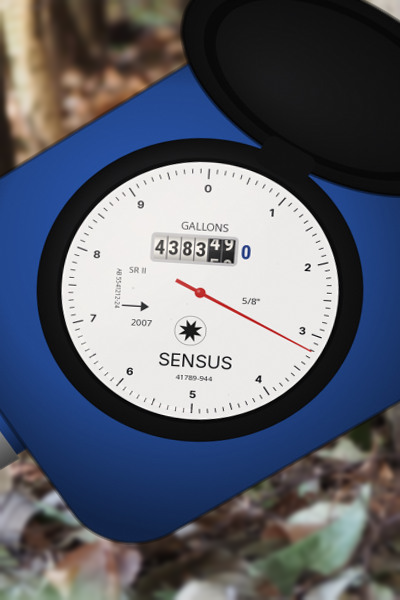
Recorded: 4383493.2,gal
